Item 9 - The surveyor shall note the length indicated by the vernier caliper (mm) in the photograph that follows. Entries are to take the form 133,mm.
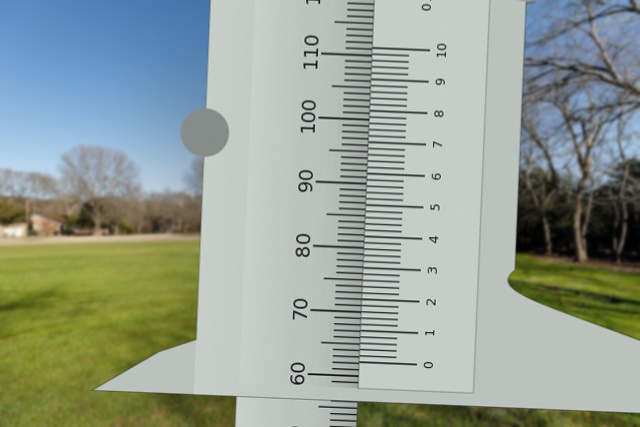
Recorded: 62.2,mm
